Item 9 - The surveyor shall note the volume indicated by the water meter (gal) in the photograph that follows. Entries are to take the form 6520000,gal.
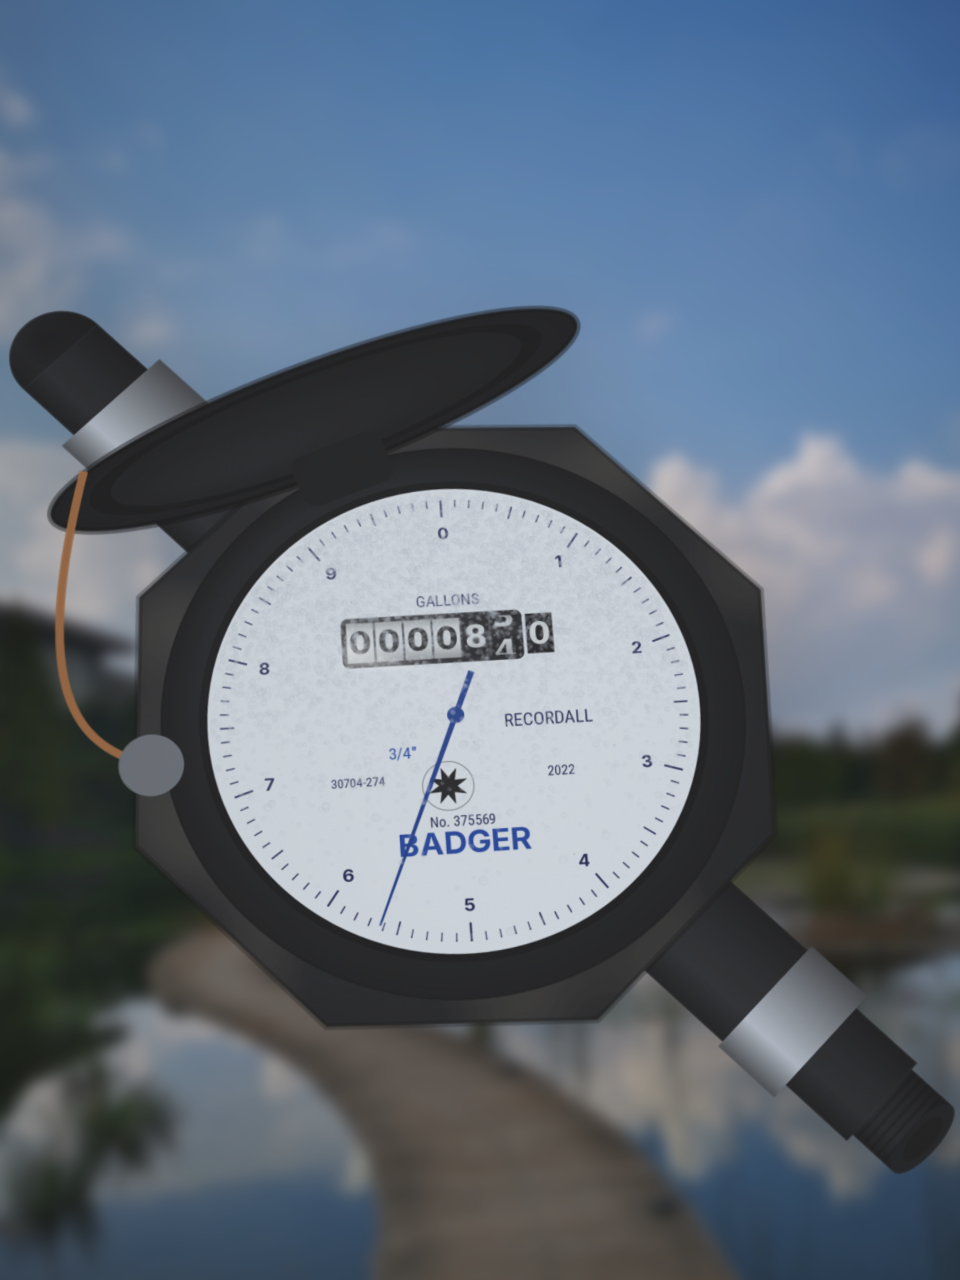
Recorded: 835.6,gal
